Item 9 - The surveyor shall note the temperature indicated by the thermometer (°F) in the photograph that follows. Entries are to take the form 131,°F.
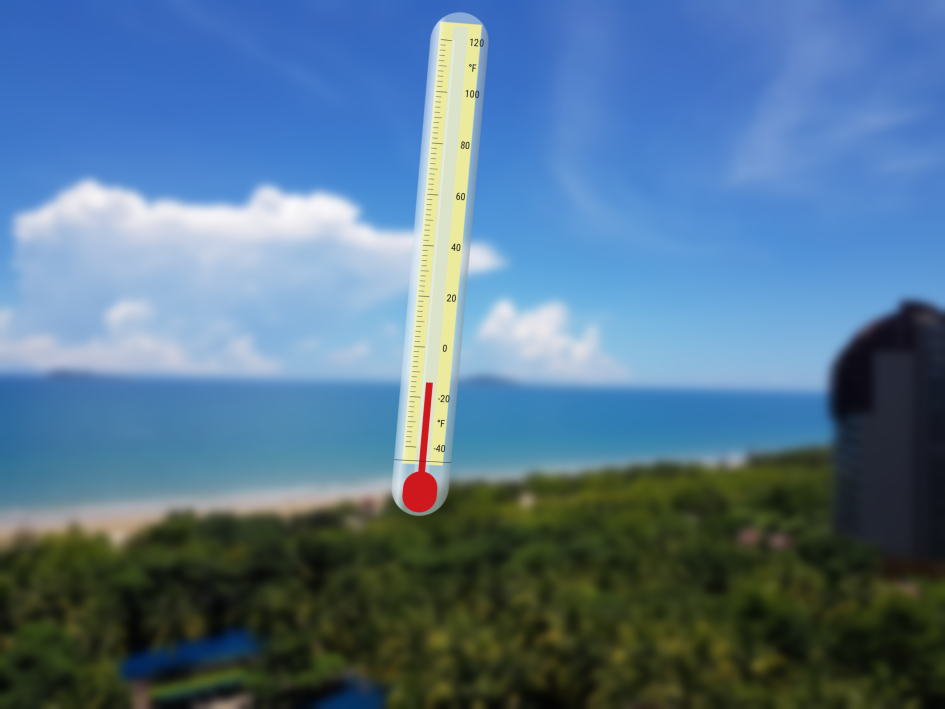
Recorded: -14,°F
